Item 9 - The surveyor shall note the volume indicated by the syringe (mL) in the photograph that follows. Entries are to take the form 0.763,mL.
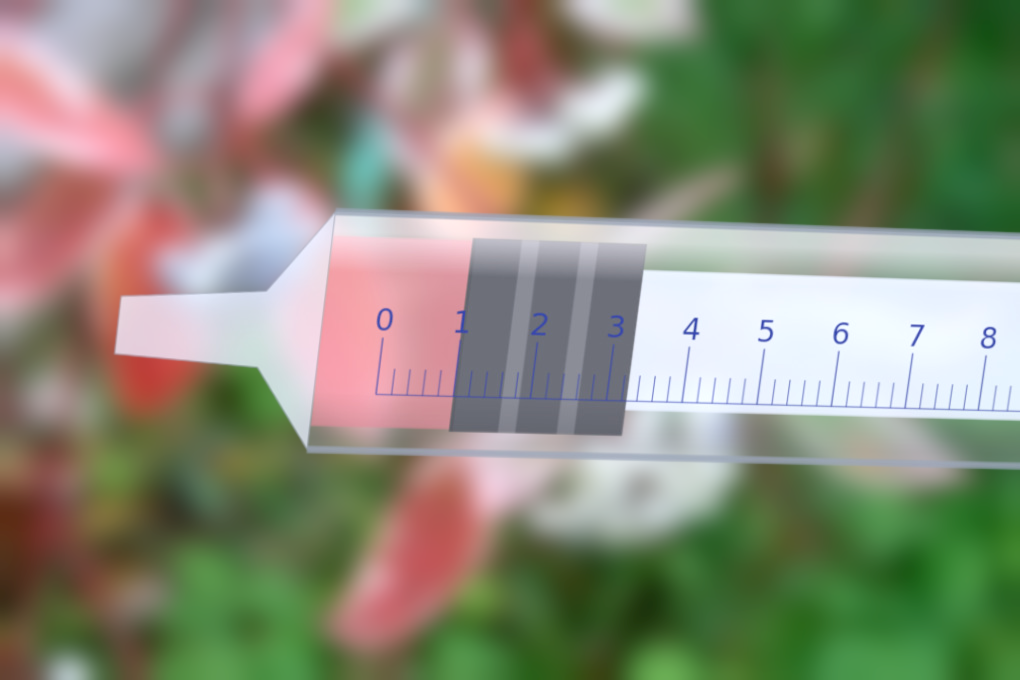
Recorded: 1,mL
